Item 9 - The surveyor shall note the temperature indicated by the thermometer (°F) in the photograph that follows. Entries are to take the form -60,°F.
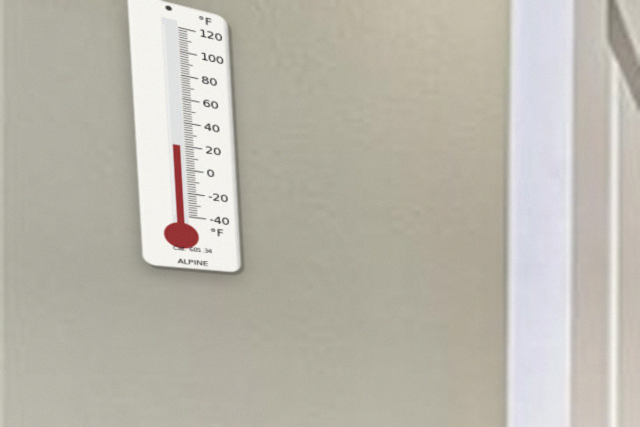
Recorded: 20,°F
